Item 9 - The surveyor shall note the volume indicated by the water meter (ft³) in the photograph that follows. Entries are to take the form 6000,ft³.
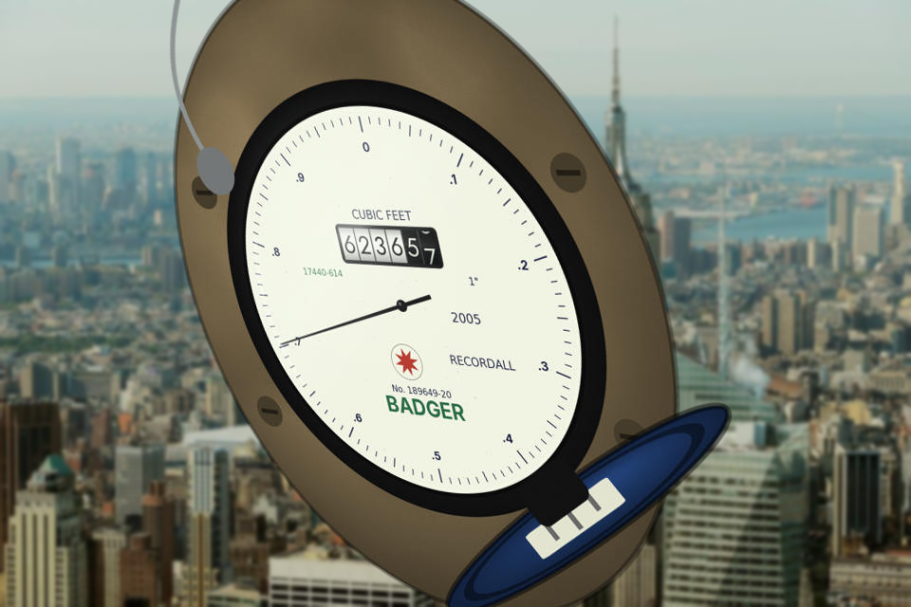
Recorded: 623656.70,ft³
